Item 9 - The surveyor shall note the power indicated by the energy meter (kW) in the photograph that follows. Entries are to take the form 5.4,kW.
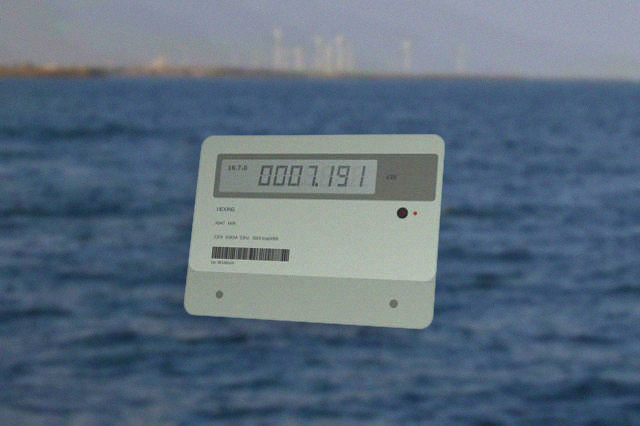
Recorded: 7.191,kW
